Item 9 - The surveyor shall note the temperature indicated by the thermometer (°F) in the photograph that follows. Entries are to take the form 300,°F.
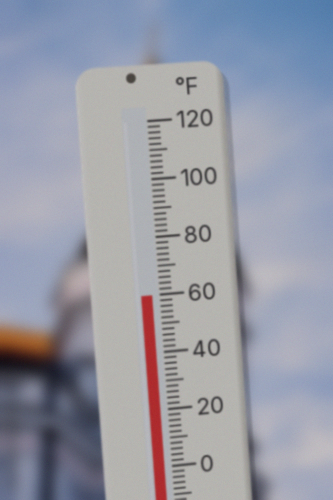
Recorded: 60,°F
